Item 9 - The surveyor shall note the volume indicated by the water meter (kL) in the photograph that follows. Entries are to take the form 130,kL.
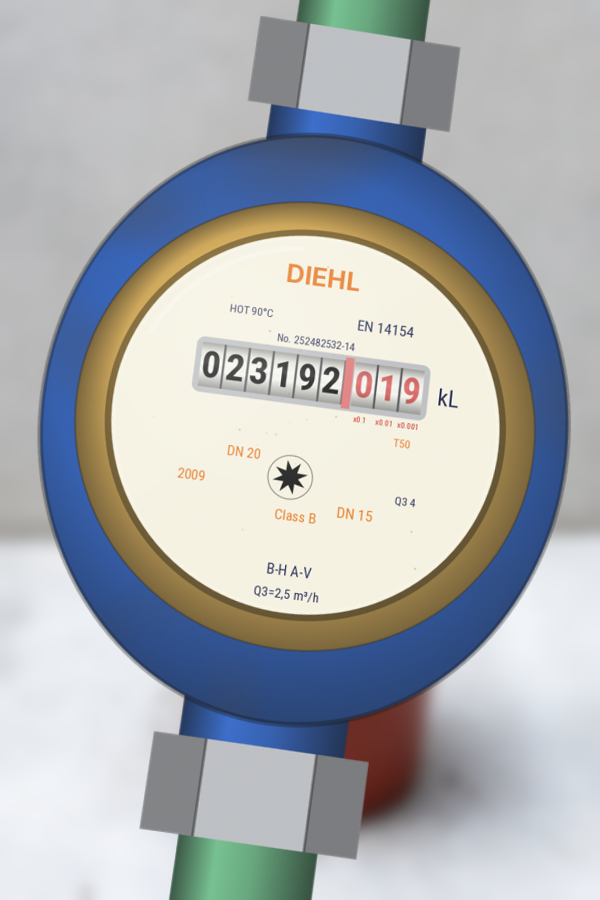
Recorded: 23192.019,kL
